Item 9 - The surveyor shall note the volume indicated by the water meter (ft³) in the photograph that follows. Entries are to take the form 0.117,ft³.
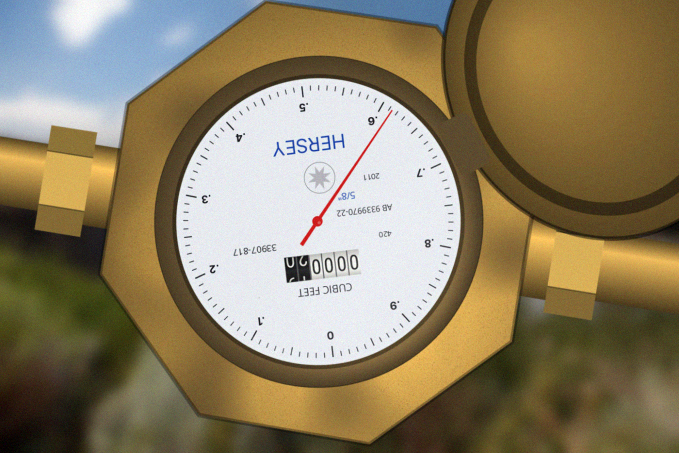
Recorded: 19.61,ft³
